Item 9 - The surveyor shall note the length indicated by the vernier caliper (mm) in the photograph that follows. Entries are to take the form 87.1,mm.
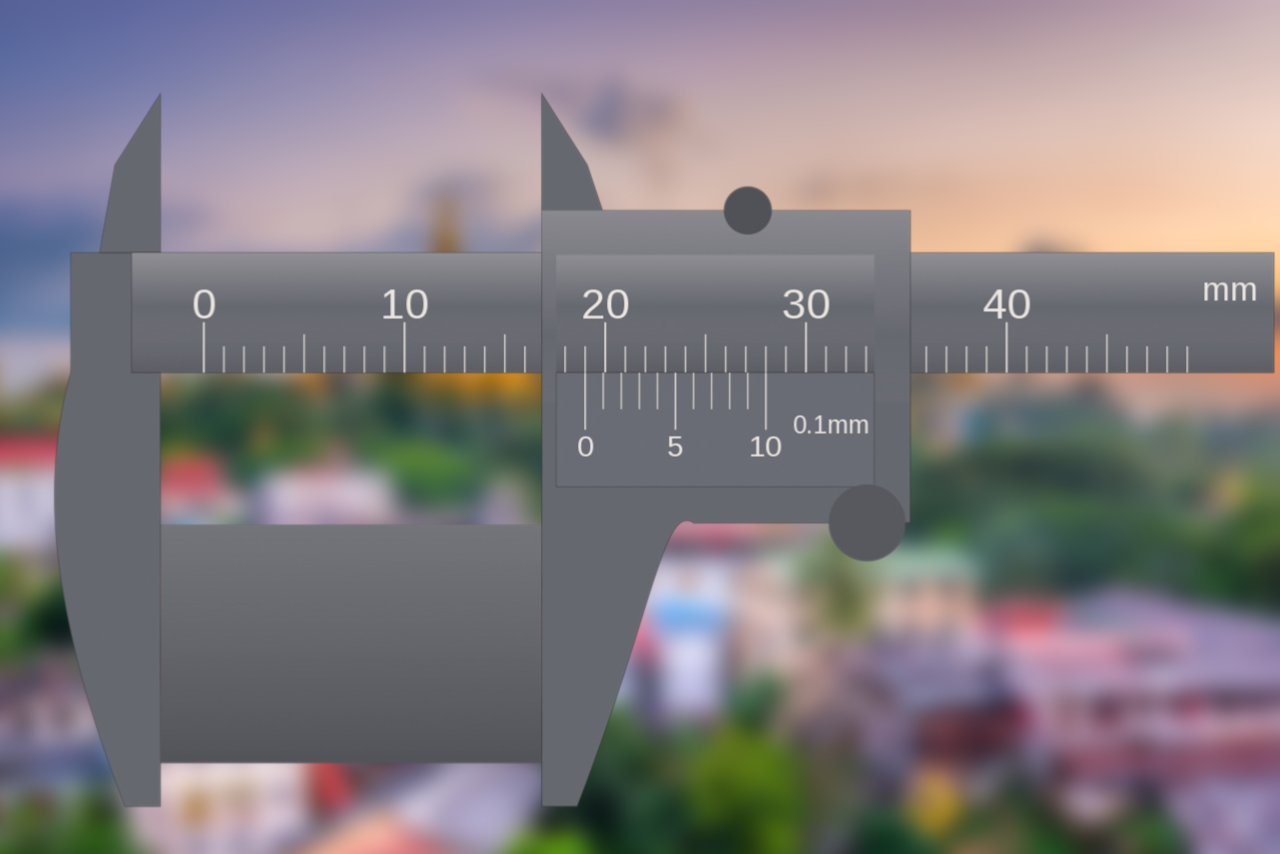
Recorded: 19.0,mm
